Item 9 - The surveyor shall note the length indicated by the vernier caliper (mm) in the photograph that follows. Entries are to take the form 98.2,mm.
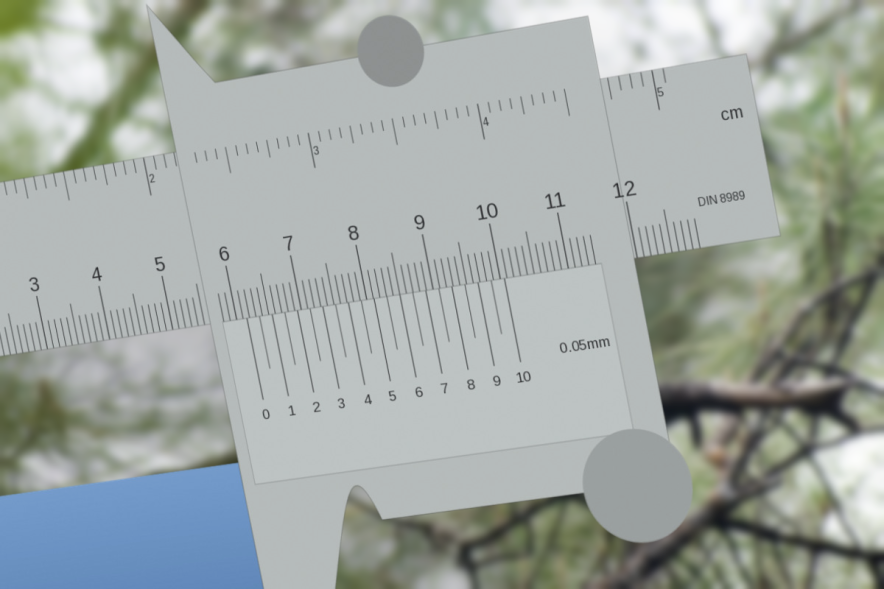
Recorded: 61.6,mm
